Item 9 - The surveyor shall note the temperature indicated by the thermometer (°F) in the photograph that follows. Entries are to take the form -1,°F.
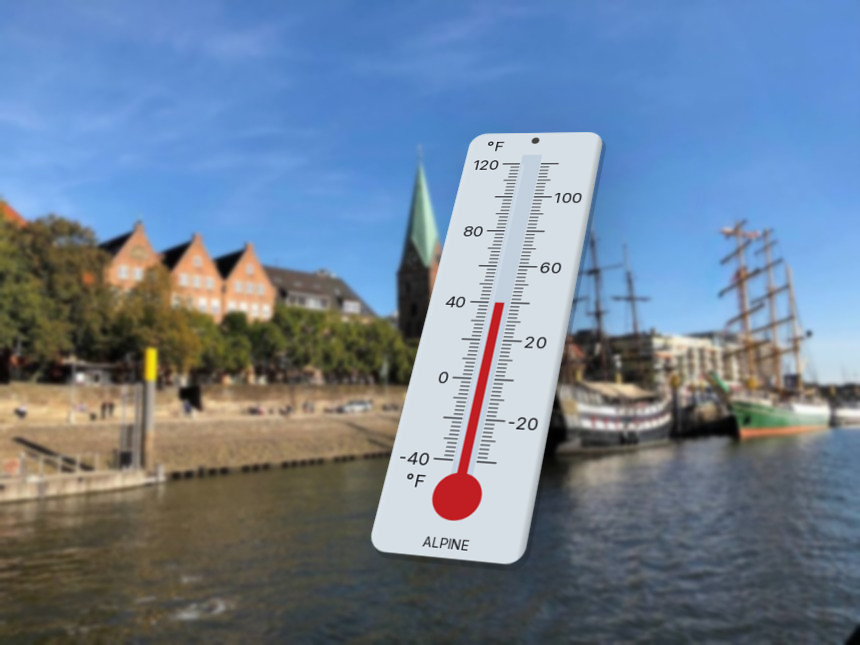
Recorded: 40,°F
